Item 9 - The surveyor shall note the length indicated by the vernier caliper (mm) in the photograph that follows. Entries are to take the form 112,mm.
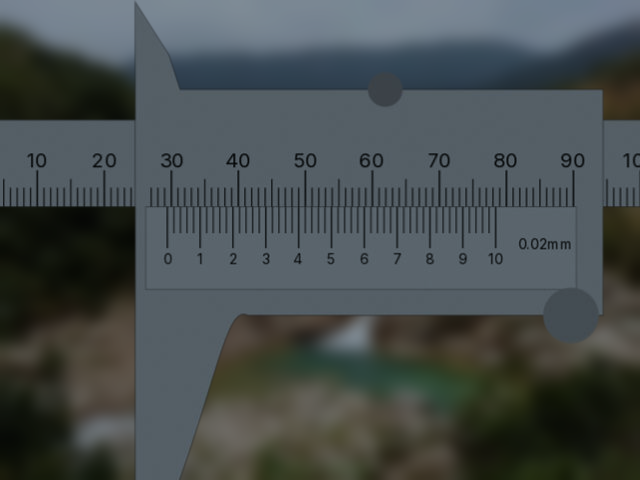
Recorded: 29.4,mm
